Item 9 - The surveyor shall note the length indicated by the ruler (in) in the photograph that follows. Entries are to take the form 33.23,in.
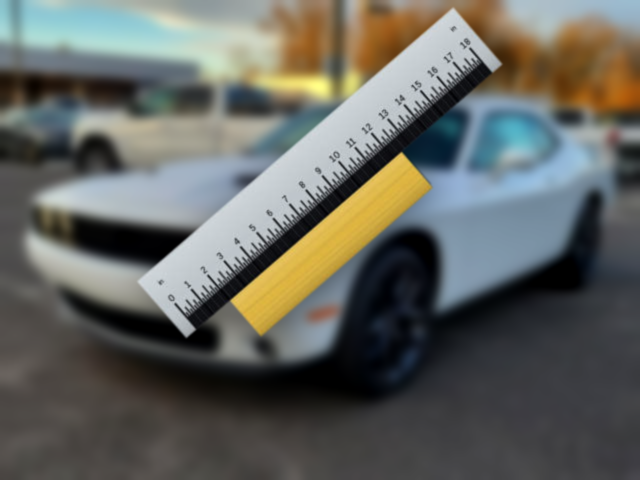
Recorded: 10.5,in
